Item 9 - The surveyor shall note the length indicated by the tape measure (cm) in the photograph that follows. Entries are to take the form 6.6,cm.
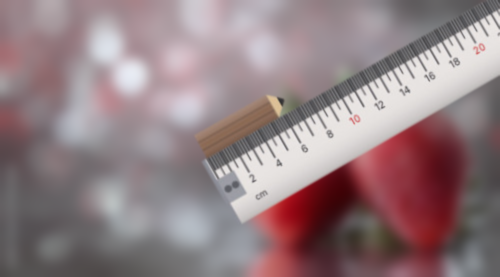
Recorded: 6.5,cm
